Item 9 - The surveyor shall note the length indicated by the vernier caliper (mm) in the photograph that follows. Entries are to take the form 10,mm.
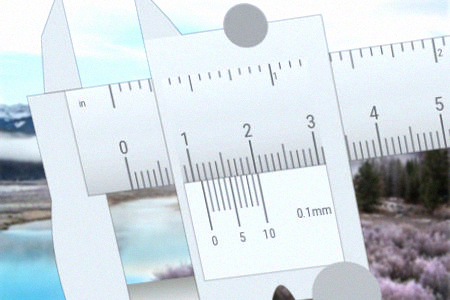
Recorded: 11.2,mm
